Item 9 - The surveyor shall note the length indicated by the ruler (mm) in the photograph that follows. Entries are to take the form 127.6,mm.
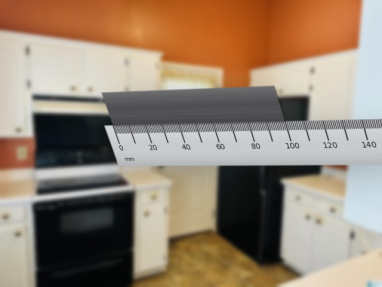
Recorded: 100,mm
